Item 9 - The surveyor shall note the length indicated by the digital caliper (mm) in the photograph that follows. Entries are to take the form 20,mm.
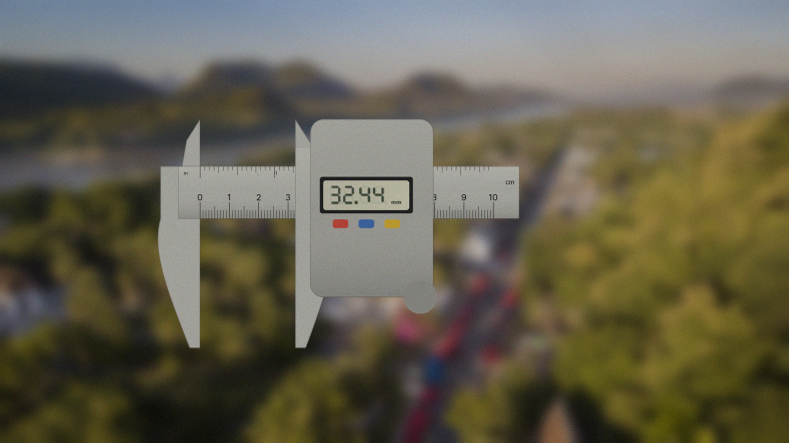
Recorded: 32.44,mm
